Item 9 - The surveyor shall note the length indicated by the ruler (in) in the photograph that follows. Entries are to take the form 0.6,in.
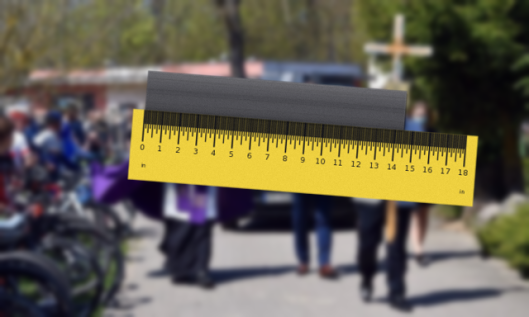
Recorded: 14.5,in
